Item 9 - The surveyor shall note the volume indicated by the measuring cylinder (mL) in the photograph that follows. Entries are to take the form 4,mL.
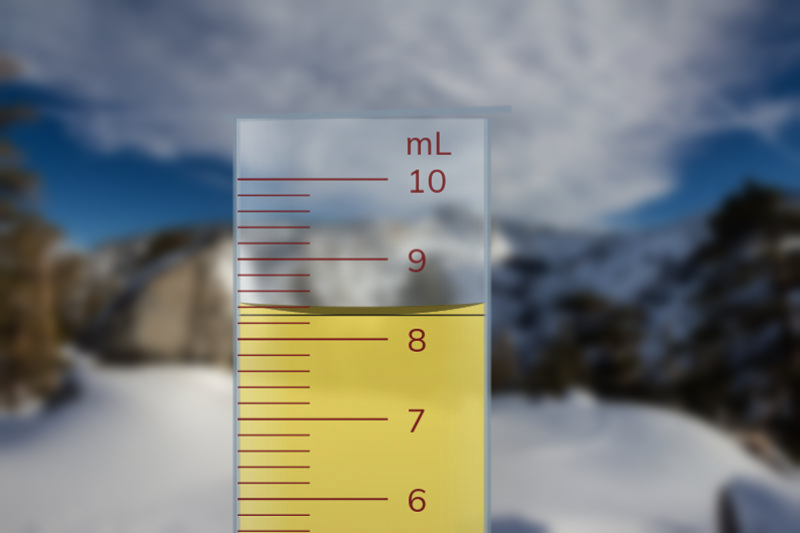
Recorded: 8.3,mL
